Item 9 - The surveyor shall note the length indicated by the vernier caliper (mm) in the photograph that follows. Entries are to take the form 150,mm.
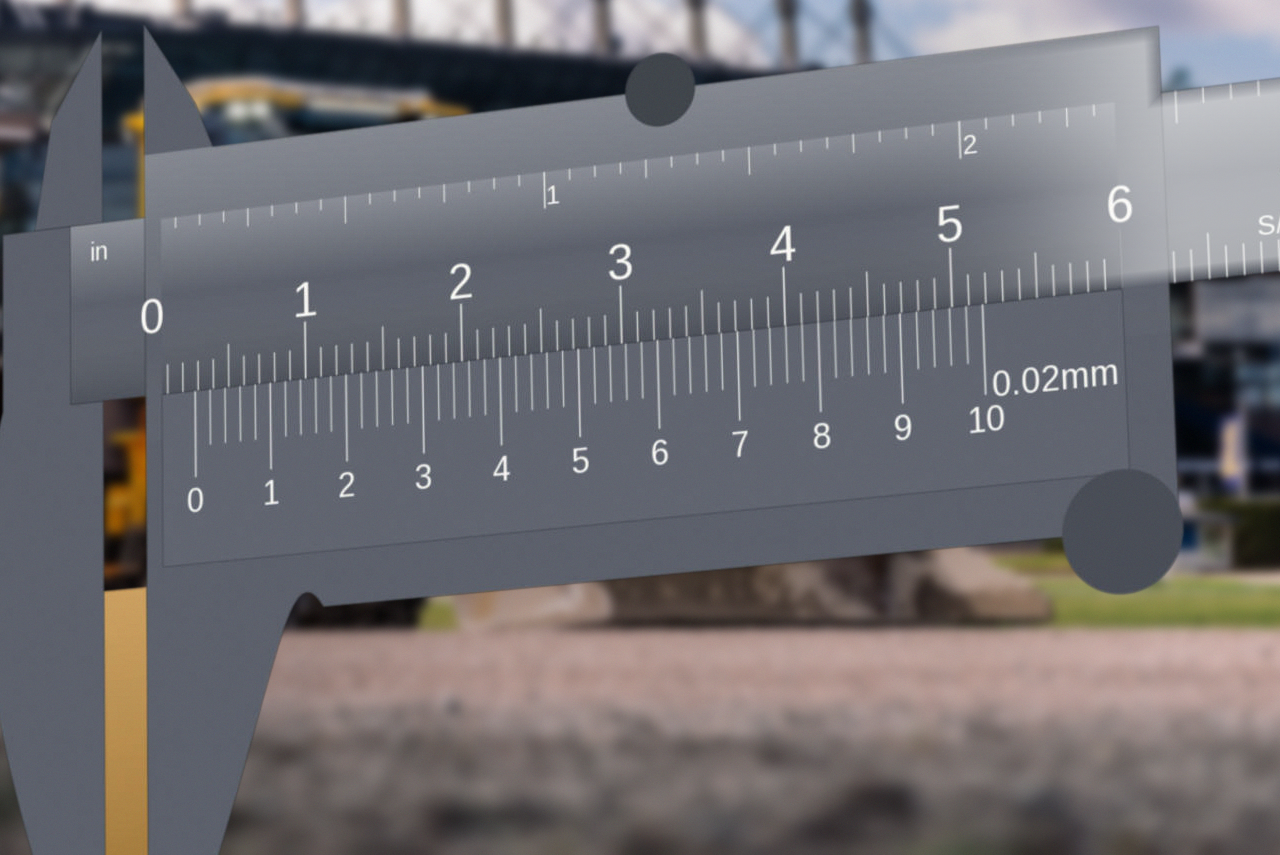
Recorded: 2.8,mm
